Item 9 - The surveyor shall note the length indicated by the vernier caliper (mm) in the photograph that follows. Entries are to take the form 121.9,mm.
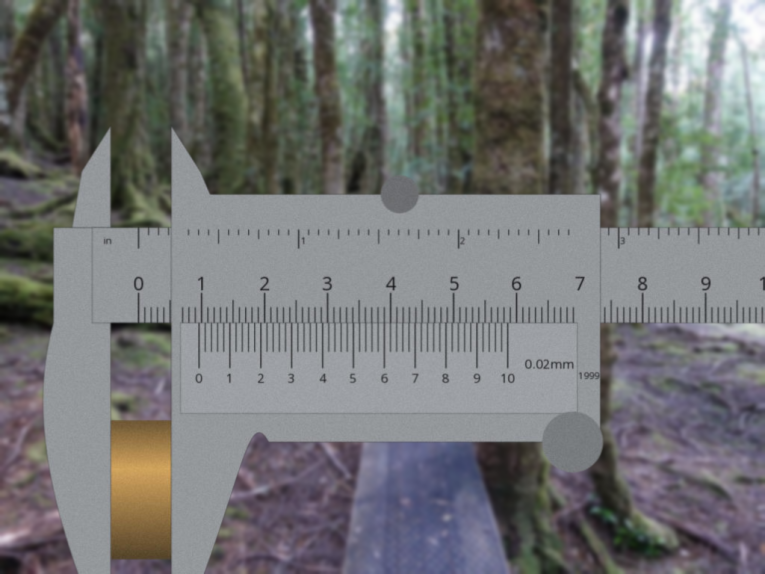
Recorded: 9.6,mm
